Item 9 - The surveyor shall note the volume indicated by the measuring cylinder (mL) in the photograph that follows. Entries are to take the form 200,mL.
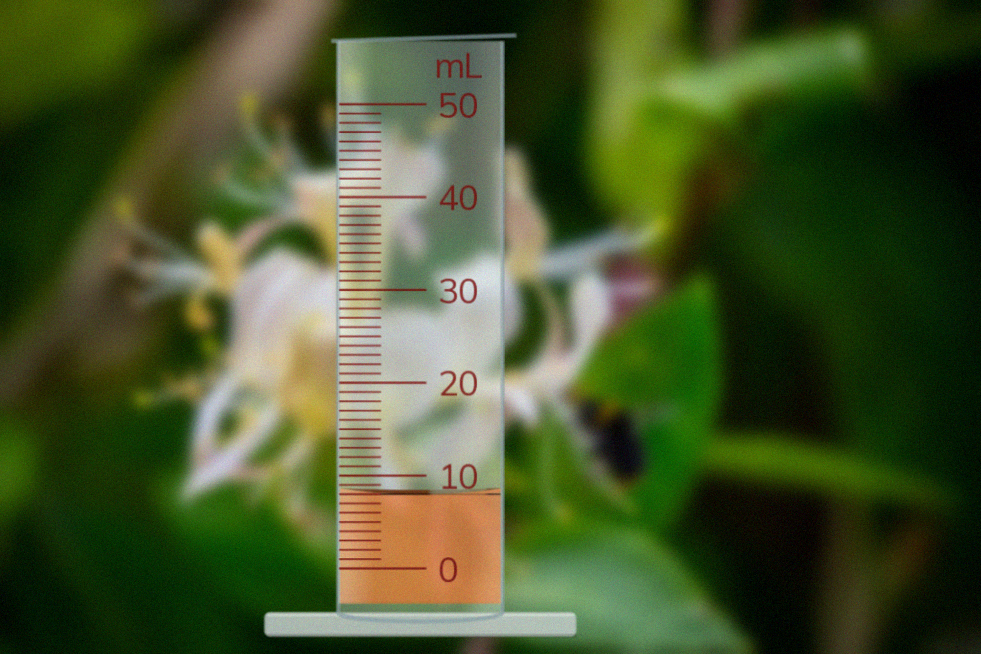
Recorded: 8,mL
